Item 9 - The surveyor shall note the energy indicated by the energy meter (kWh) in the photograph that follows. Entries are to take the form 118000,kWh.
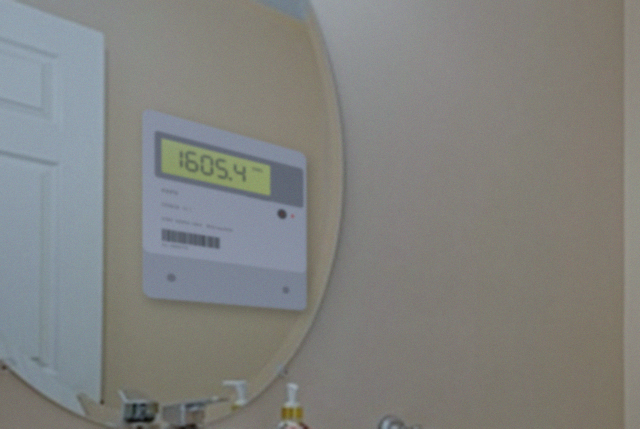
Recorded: 1605.4,kWh
